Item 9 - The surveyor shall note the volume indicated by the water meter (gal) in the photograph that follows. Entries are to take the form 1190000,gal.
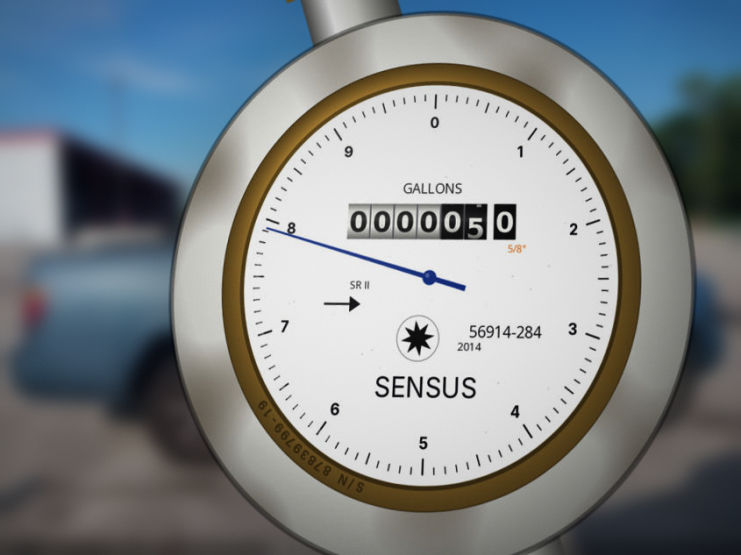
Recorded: 47.9,gal
